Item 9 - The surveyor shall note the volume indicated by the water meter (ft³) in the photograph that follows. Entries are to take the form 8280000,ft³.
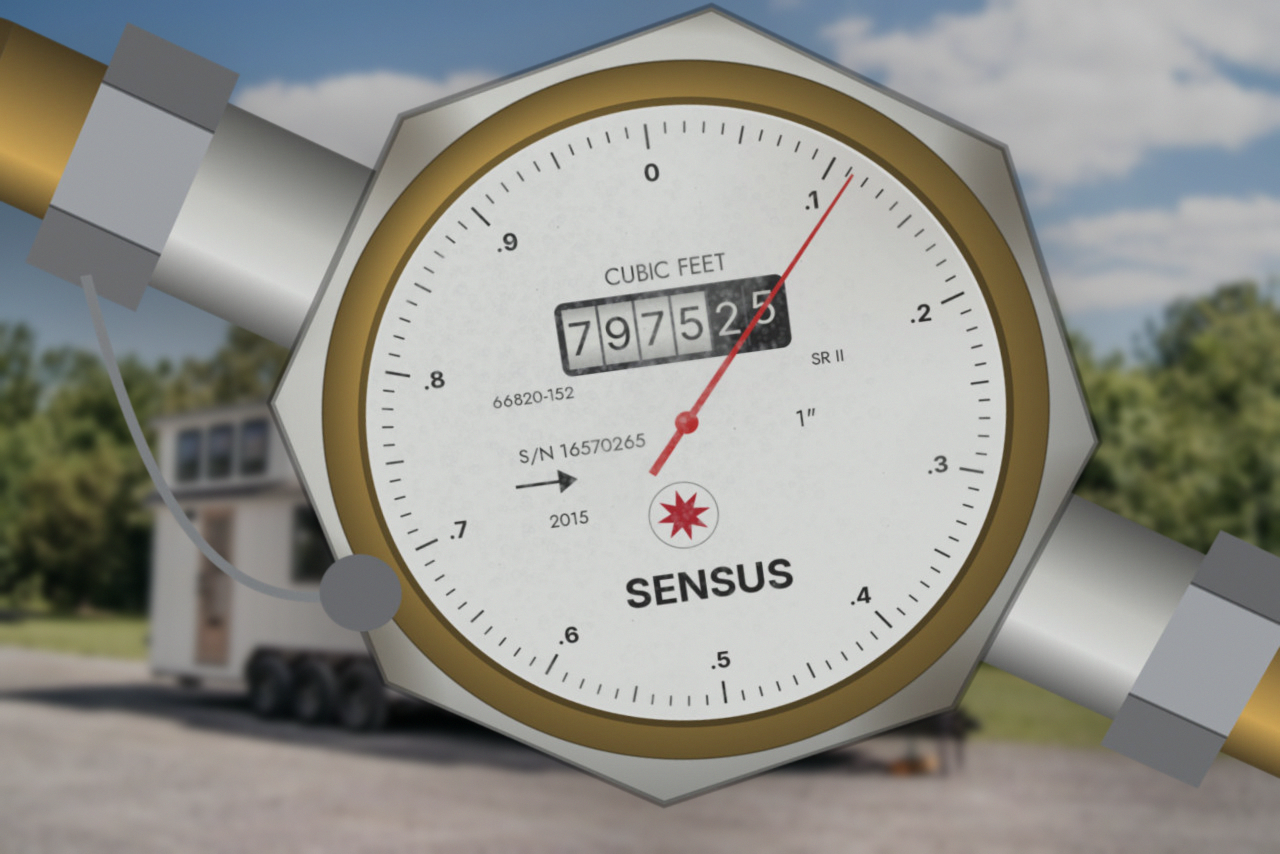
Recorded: 797525.11,ft³
